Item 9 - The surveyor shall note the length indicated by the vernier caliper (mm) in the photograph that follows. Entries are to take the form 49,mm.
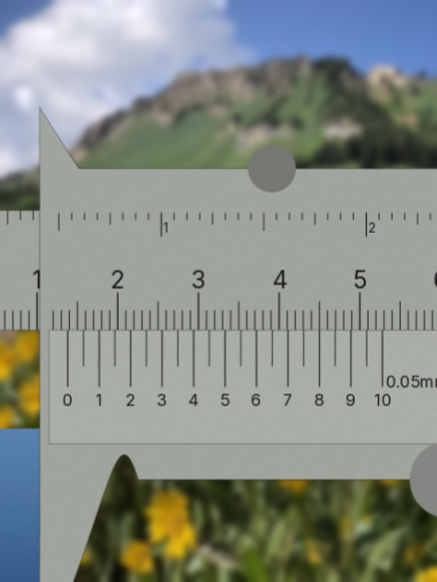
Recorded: 13.8,mm
